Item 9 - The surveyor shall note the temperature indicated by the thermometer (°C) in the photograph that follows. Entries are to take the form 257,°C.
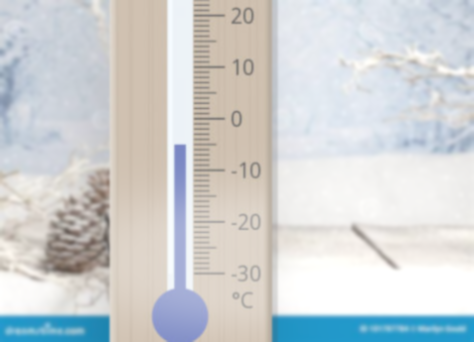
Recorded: -5,°C
